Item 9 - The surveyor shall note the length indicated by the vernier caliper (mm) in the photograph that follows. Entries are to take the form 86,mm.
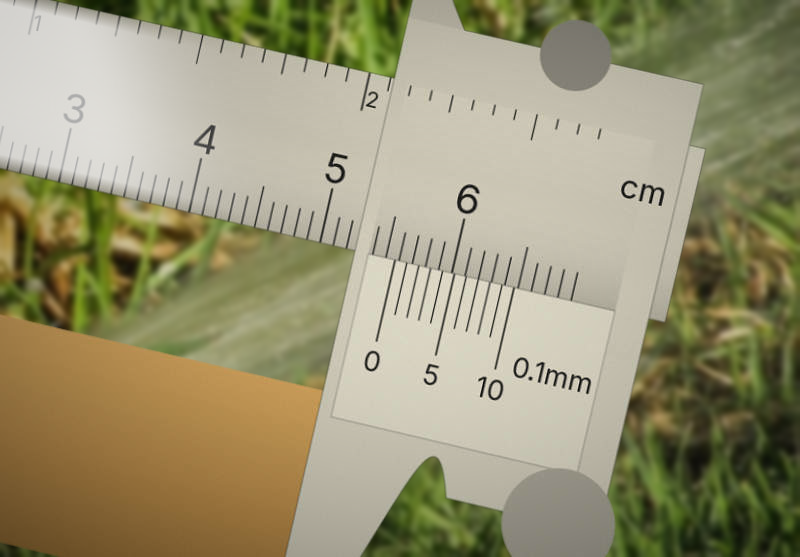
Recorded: 55.7,mm
